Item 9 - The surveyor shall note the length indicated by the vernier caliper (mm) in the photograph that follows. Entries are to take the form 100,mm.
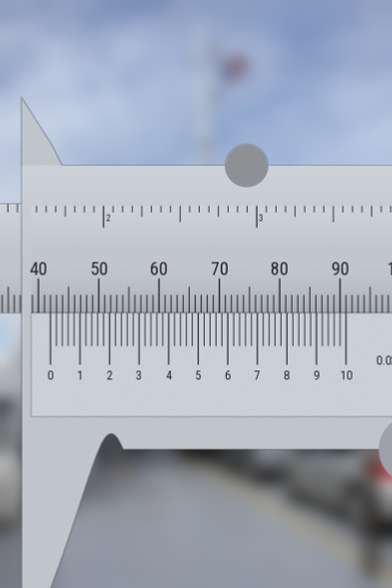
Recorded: 42.0,mm
